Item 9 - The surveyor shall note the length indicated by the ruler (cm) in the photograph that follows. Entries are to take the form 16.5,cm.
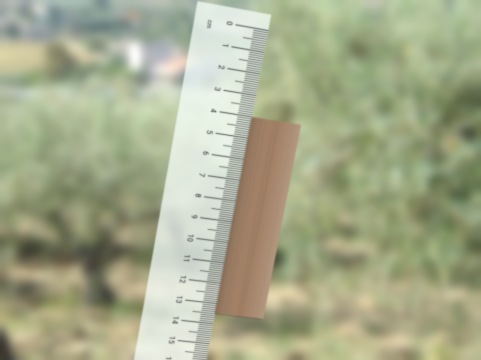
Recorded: 9.5,cm
